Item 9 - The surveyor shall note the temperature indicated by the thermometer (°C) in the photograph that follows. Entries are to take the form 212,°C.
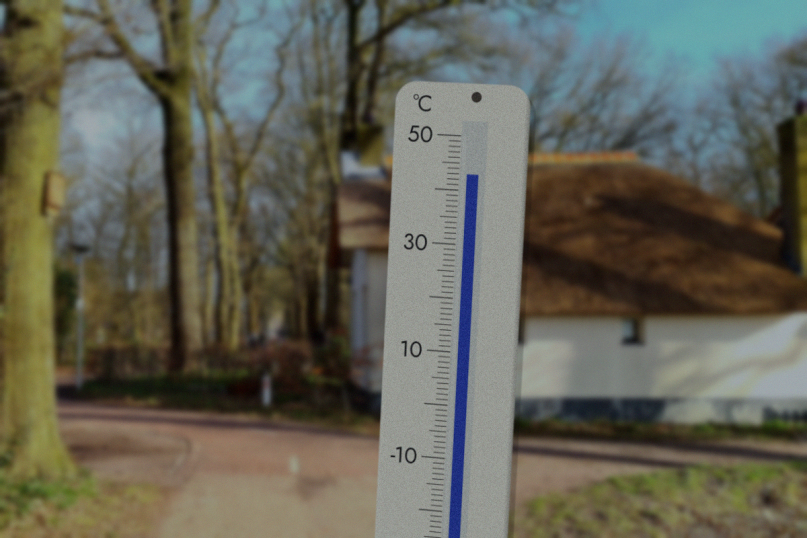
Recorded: 43,°C
